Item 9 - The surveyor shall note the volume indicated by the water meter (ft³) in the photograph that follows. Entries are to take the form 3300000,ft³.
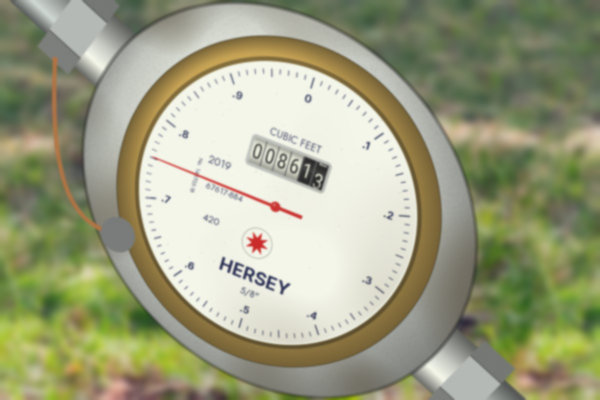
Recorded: 8612.75,ft³
